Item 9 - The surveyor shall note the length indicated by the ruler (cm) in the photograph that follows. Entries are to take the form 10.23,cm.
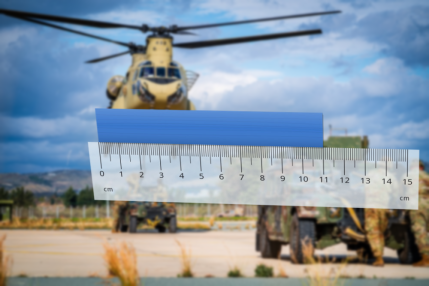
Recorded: 11,cm
